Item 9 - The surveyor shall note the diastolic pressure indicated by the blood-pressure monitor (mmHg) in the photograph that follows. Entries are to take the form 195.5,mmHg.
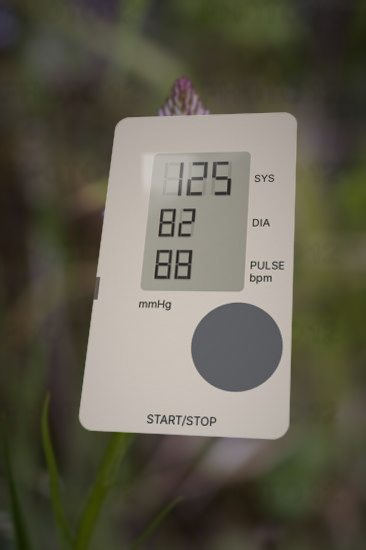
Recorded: 82,mmHg
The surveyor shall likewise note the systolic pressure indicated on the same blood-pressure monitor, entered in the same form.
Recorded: 125,mmHg
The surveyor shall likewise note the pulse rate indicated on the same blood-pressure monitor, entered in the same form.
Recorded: 88,bpm
